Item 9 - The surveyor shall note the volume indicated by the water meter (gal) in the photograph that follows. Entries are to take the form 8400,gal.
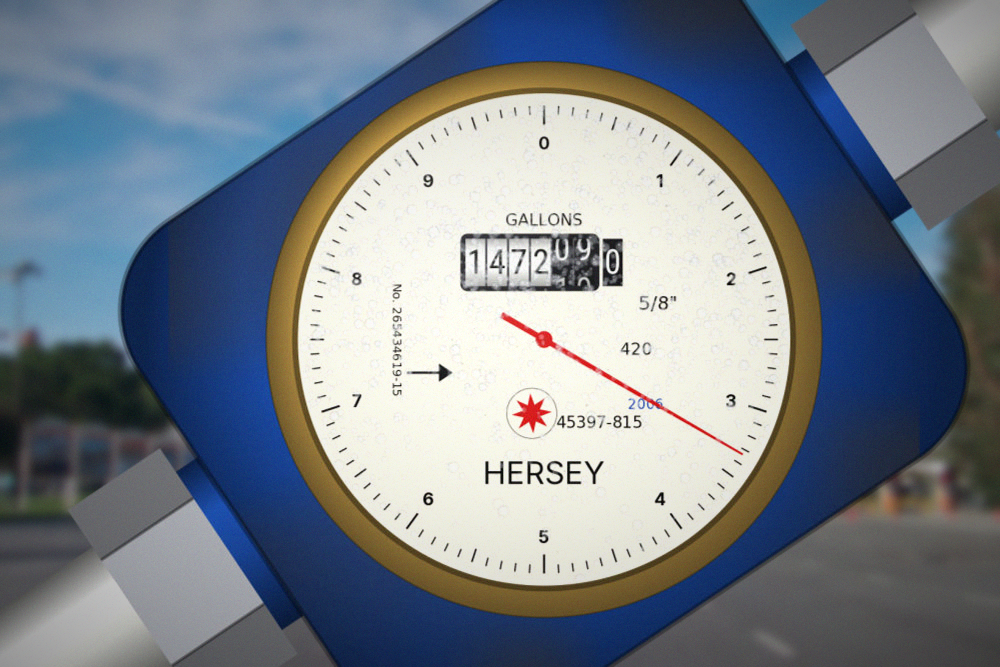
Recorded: 1472093.3,gal
